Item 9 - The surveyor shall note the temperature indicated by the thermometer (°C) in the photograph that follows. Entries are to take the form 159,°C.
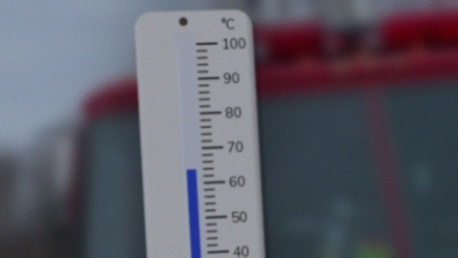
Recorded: 64,°C
